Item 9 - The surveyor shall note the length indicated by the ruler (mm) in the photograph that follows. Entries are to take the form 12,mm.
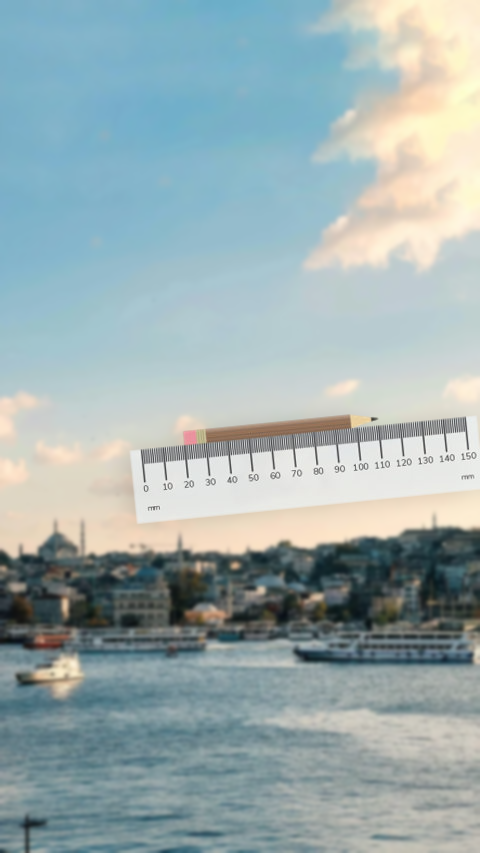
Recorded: 90,mm
